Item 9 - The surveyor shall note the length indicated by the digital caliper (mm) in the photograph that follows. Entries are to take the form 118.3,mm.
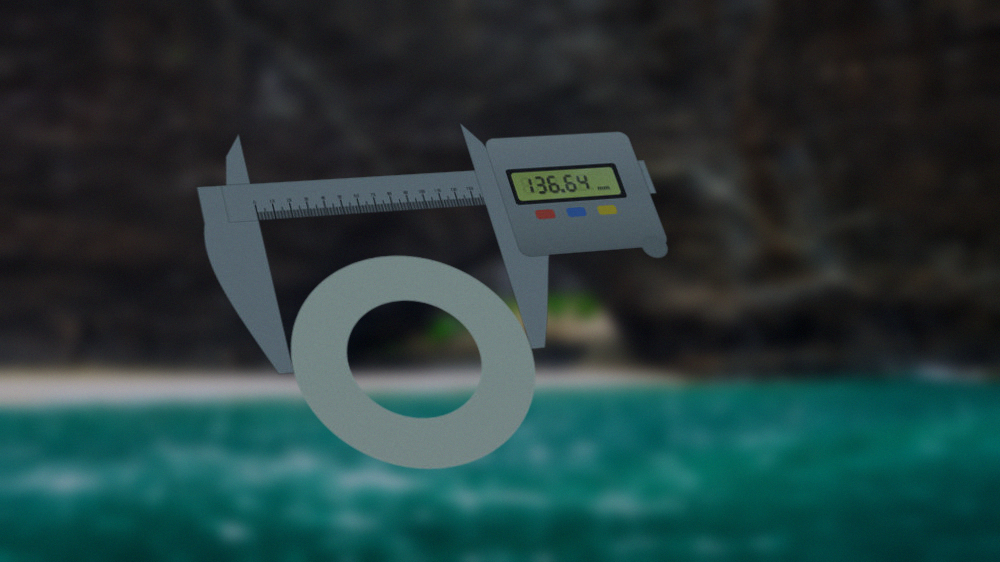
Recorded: 136.64,mm
